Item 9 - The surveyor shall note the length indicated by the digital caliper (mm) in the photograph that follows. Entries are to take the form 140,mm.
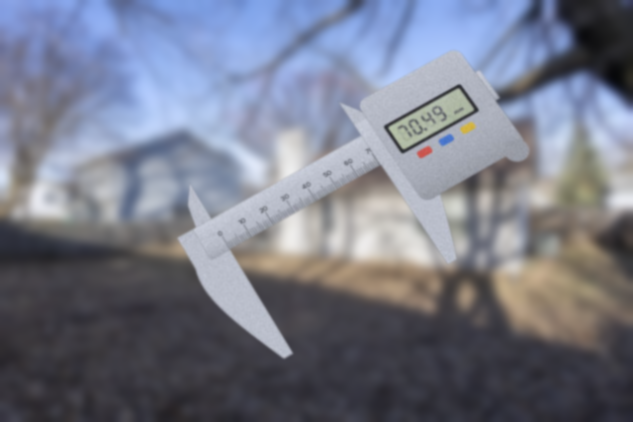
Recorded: 70.49,mm
